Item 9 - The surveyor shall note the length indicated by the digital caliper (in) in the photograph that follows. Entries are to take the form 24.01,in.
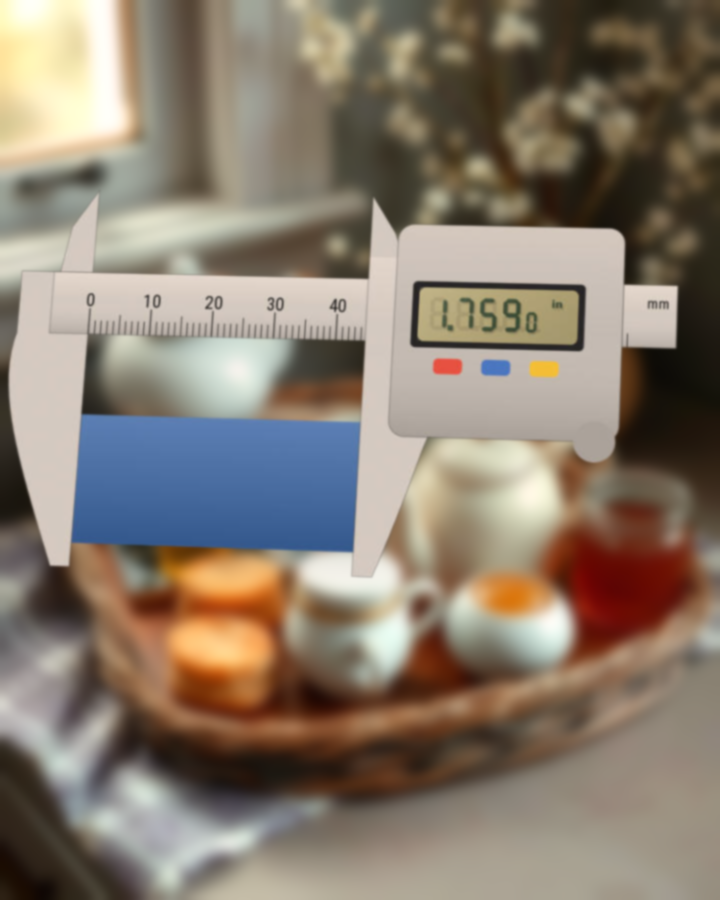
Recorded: 1.7590,in
